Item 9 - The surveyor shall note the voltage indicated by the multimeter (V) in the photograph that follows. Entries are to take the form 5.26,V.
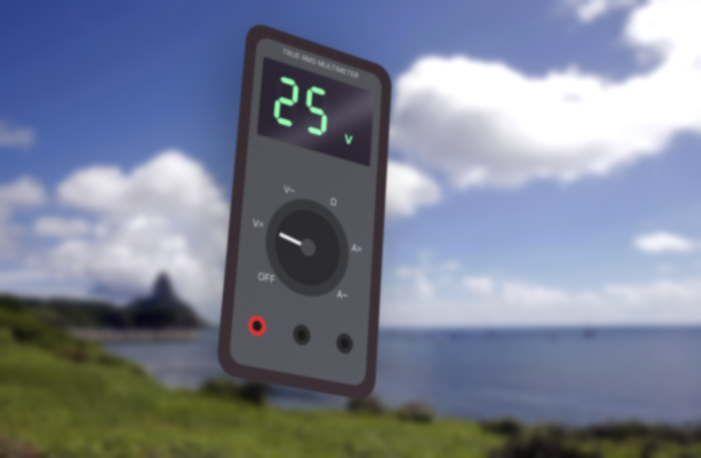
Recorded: 25,V
